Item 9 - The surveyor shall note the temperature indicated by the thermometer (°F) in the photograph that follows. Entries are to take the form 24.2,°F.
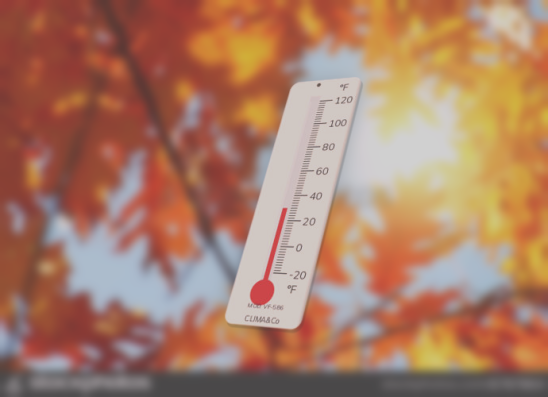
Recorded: 30,°F
